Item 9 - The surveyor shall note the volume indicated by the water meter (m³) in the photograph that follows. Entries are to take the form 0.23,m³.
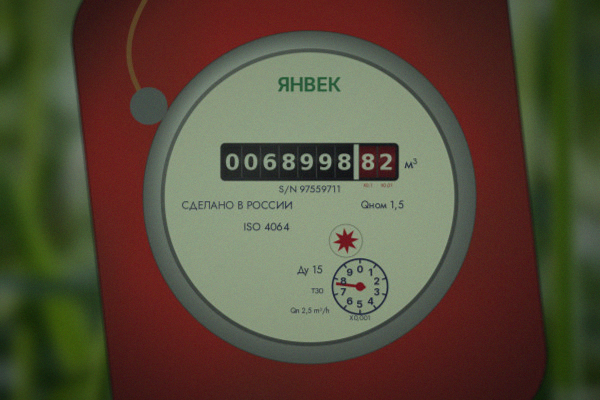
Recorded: 68998.827,m³
